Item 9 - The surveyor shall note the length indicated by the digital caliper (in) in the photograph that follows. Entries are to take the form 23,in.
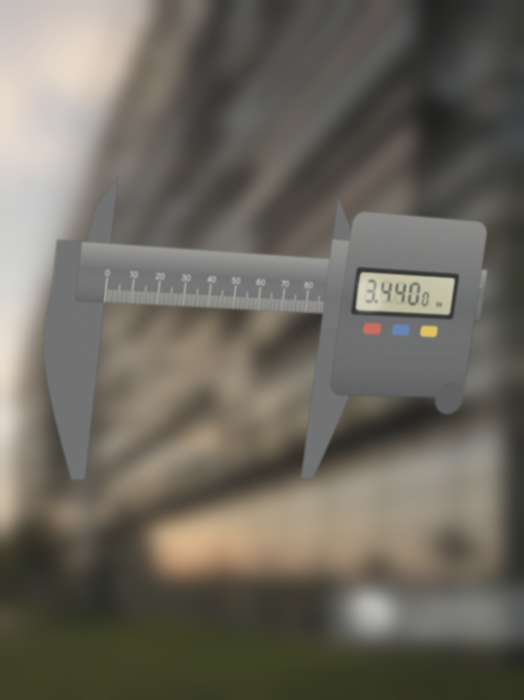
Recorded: 3.4400,in
